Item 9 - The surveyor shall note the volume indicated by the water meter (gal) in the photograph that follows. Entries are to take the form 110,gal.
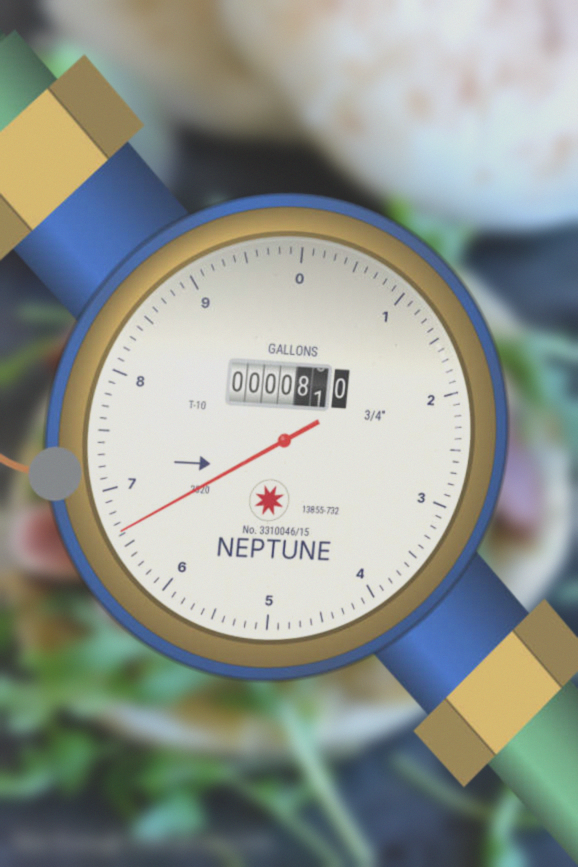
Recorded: 806.6,gal
